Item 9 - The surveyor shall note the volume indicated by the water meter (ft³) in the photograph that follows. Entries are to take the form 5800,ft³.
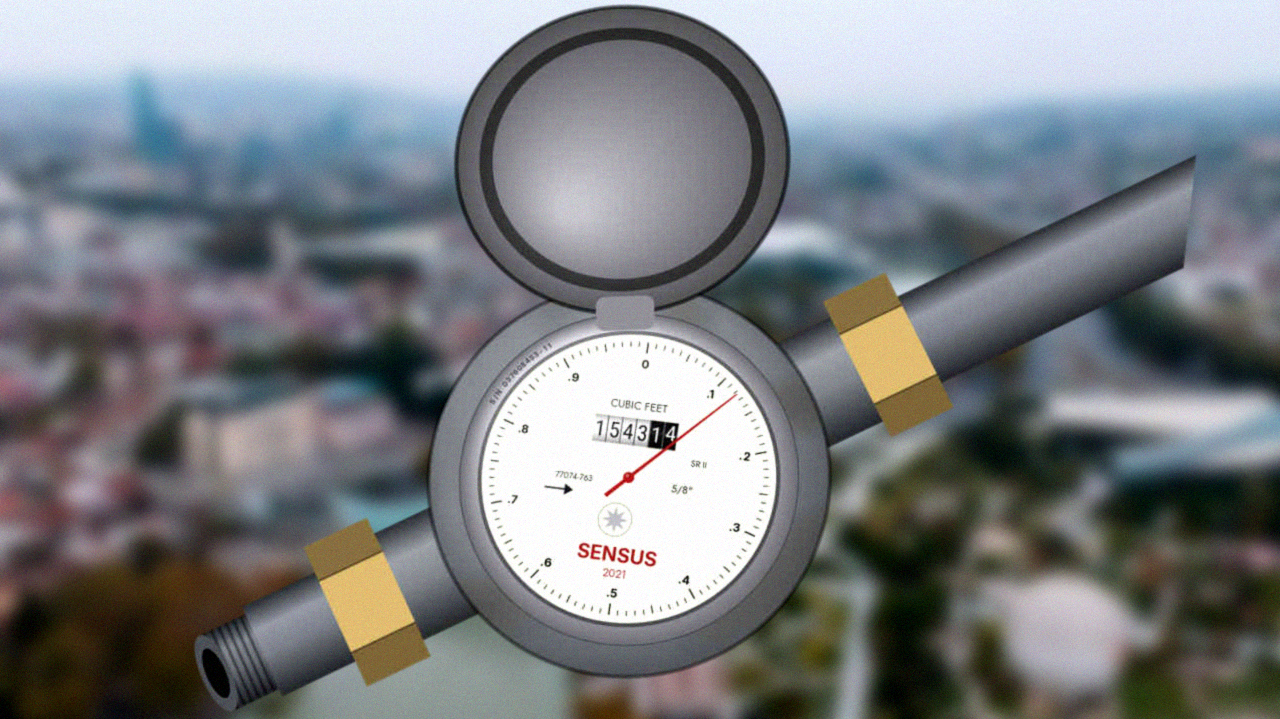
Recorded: 154314.12,ft³
